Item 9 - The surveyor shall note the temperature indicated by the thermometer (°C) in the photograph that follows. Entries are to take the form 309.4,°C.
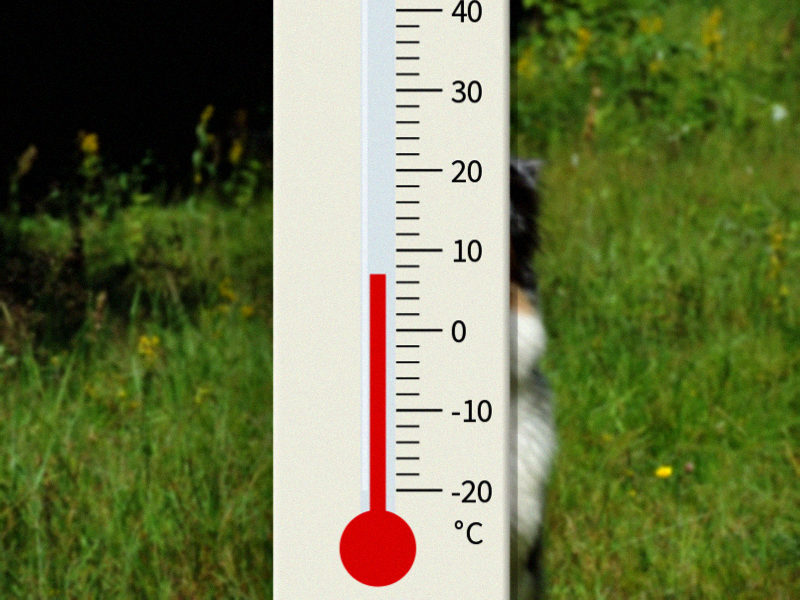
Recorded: 7,°C
